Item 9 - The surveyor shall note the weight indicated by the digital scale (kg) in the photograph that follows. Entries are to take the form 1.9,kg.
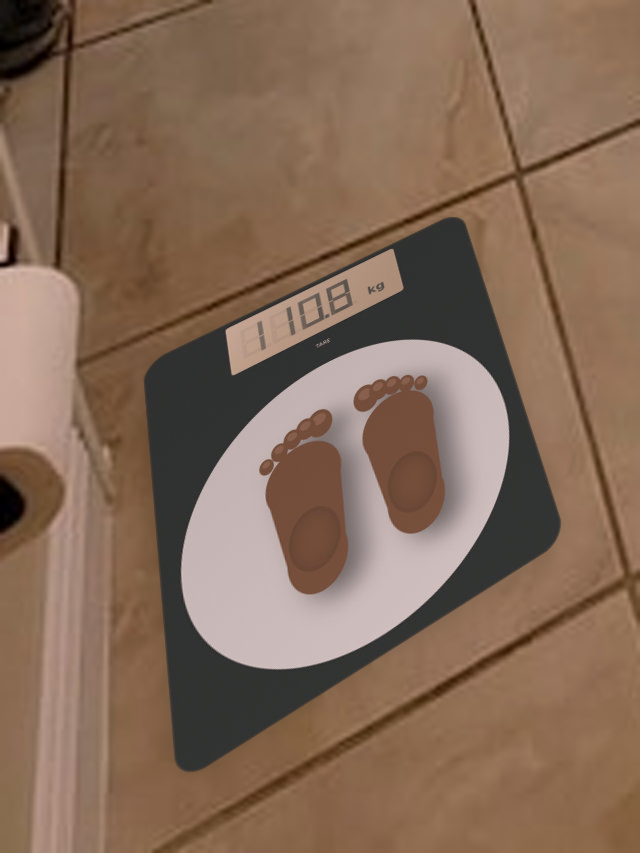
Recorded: 110.8,kg
